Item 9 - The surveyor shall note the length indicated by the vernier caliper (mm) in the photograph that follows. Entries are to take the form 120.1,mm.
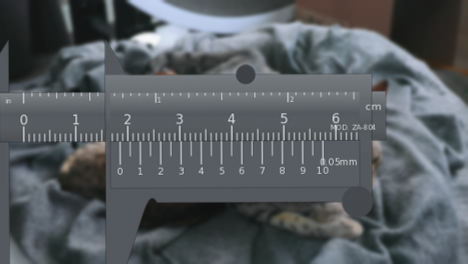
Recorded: 18.5,mm
